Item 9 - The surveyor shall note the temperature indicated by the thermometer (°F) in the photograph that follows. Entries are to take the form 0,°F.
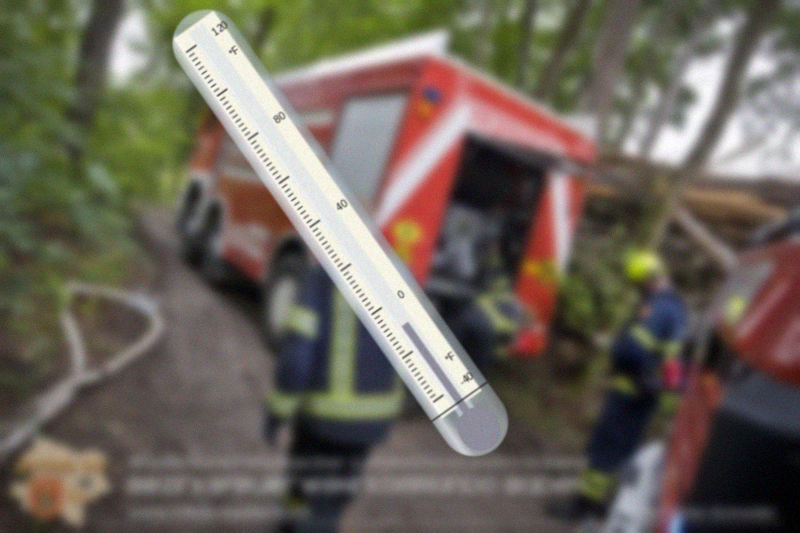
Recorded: -10,°F
